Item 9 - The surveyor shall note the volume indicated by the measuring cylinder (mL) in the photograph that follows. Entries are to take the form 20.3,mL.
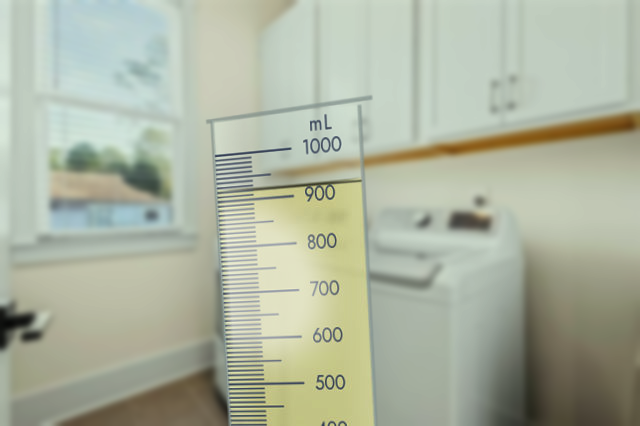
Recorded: 920,mL
